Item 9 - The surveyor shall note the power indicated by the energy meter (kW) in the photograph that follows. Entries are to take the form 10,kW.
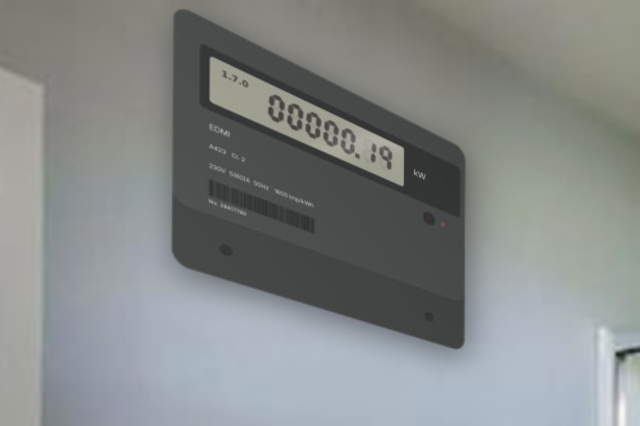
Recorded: 0.19,kW
